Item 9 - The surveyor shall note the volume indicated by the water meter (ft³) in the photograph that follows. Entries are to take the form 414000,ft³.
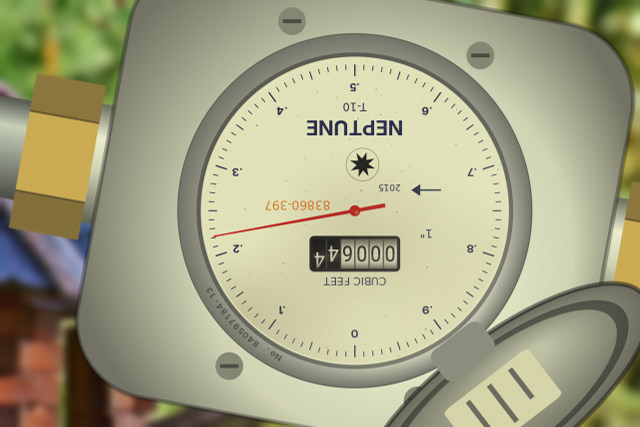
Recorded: 644.22,ft³
